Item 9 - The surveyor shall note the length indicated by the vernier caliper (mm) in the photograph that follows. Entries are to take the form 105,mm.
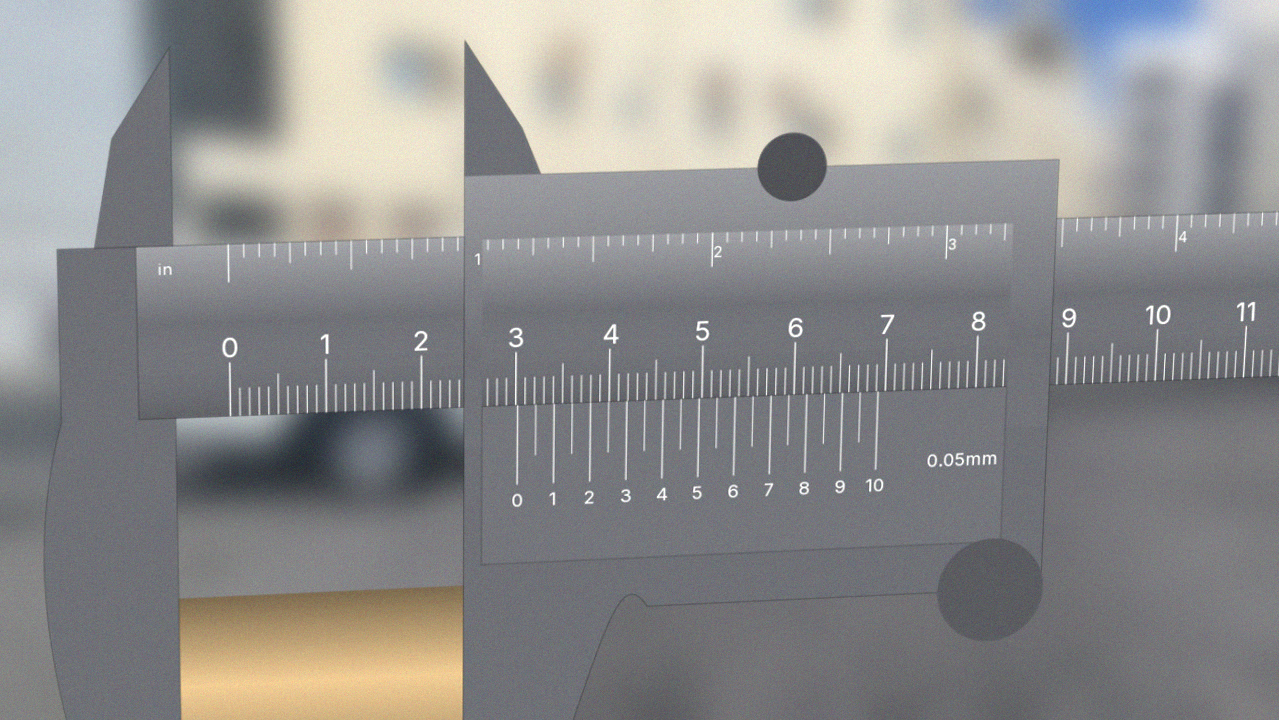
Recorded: 30.2,mm
